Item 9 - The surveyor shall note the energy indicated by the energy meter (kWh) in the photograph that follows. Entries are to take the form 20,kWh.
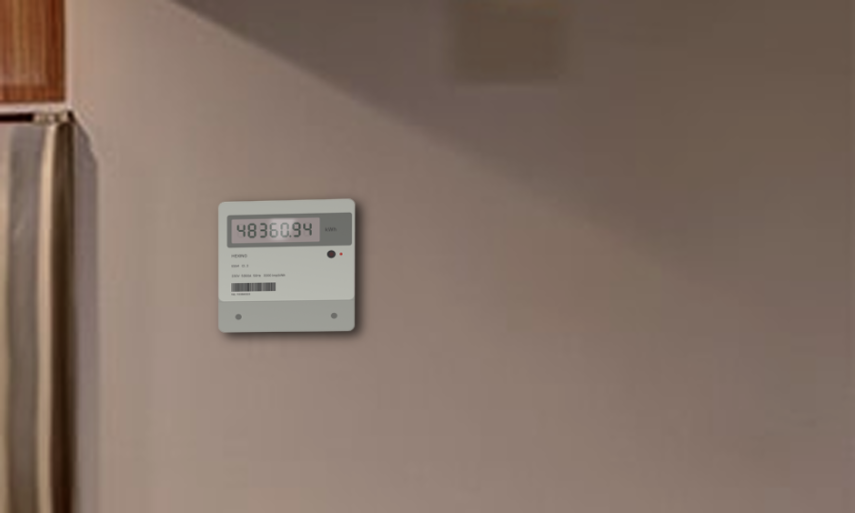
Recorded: 48360.94,kWh
